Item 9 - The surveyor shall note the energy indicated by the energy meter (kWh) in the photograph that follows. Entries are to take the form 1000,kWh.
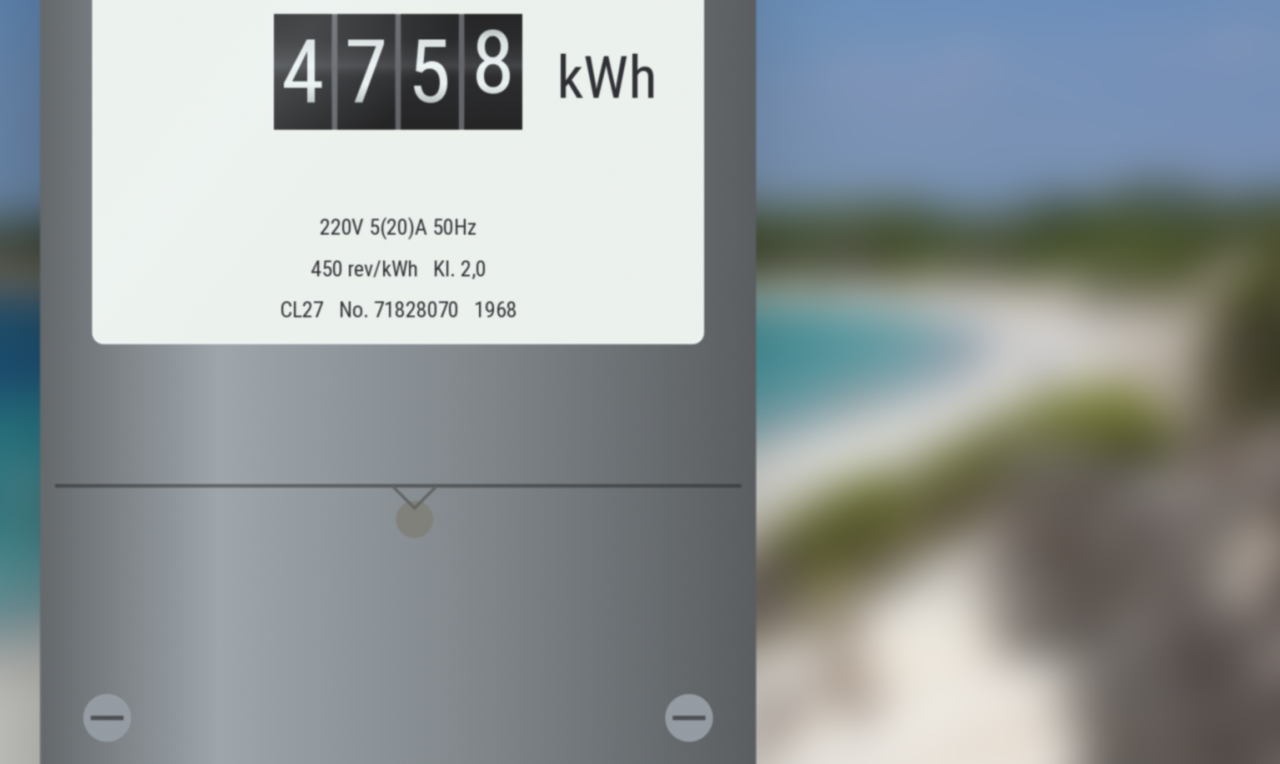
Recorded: 4758,kWh
